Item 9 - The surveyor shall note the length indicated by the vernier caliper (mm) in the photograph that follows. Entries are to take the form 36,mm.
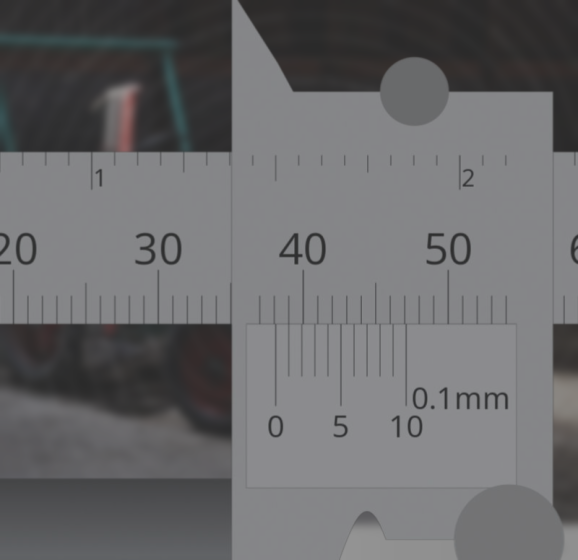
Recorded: 38.1,mm
